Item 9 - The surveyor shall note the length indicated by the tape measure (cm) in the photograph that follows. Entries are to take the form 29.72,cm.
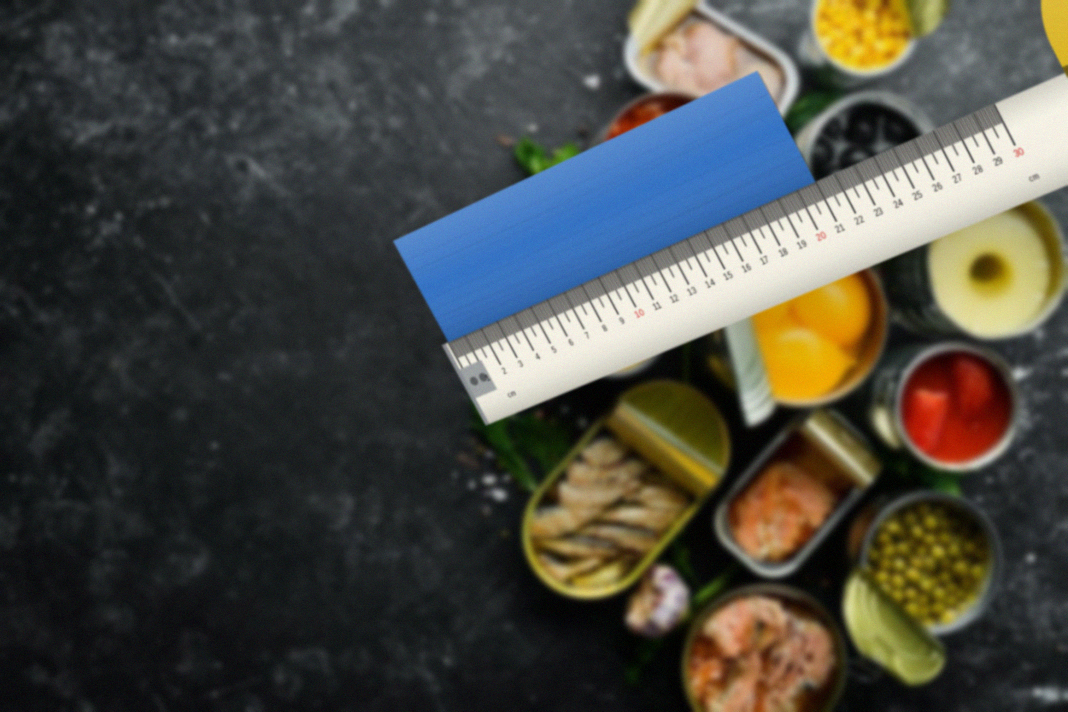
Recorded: 21,cm
